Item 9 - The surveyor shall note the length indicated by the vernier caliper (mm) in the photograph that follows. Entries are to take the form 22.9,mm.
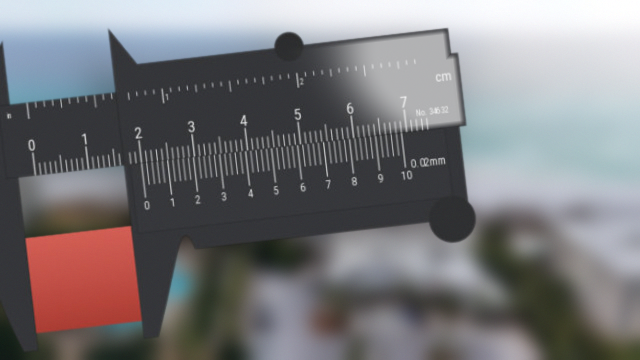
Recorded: 20.0,mm
